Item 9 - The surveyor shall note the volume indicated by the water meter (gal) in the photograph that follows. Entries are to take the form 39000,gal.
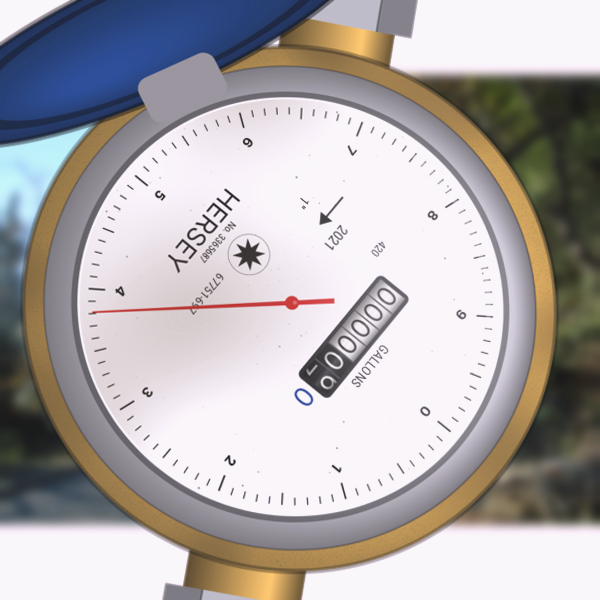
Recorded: 63.8,gal
